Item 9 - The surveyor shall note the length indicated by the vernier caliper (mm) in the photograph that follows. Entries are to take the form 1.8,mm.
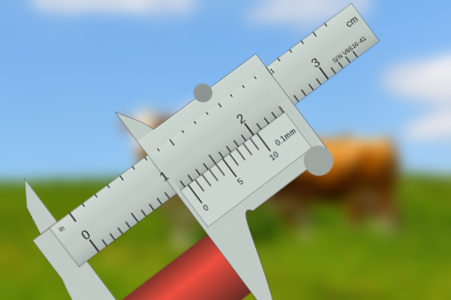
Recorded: 11.4,mm
